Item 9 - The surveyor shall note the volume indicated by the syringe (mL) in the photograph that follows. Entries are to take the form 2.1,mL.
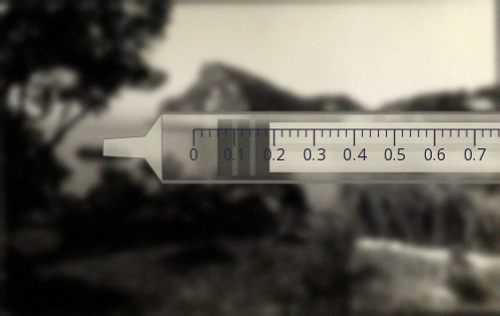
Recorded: 0.06,mL
